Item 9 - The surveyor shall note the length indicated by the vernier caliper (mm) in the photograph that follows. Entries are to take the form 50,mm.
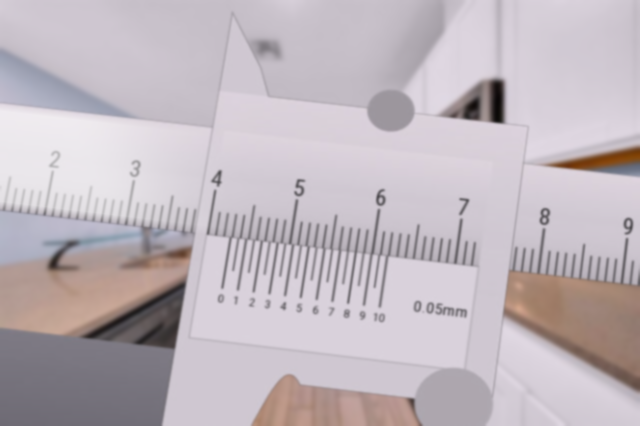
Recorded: 42.8,mm
